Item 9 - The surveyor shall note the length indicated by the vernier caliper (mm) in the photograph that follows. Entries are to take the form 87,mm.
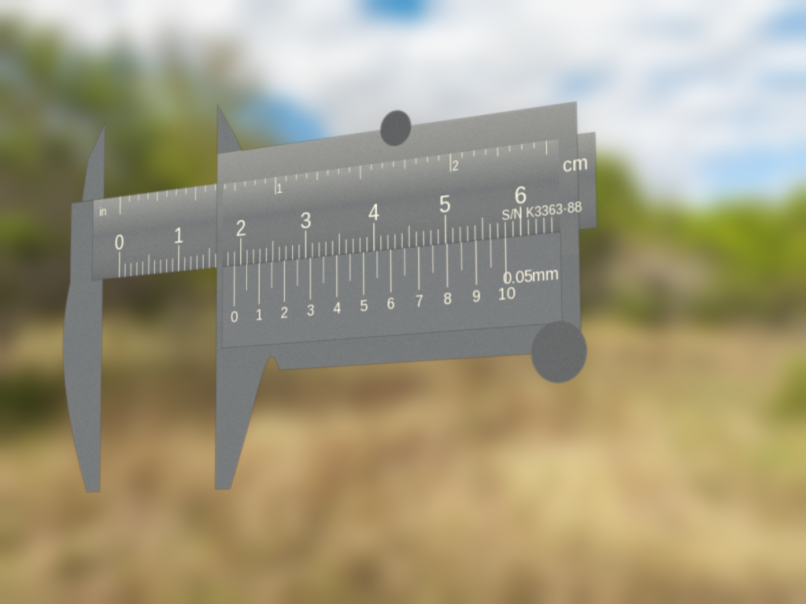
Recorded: 19.0,mm
